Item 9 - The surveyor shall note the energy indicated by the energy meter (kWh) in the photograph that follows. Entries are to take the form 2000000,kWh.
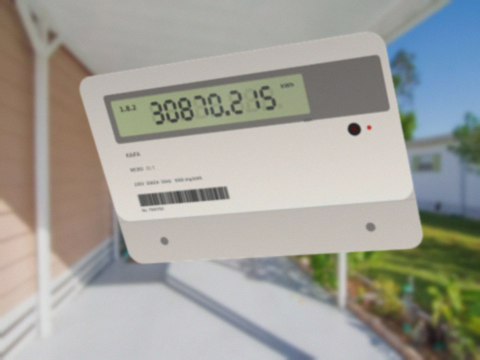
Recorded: 30870.215,kWh
